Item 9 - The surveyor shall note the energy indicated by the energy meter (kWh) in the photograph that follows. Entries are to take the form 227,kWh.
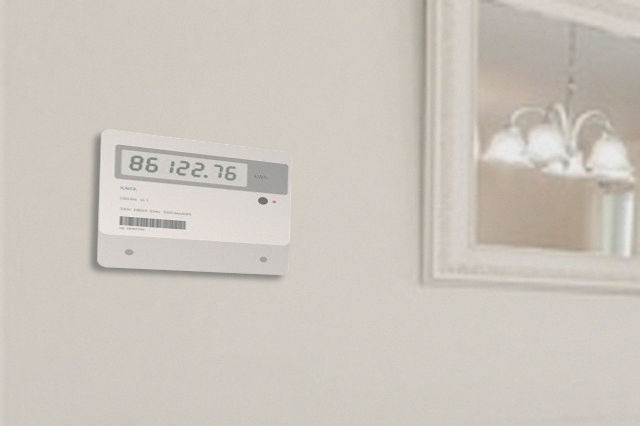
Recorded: 86122.76,kWh
